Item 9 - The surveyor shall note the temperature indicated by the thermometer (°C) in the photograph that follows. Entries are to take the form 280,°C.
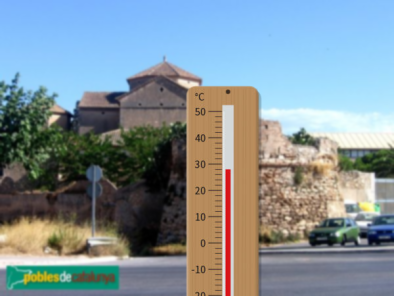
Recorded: 28,°C
